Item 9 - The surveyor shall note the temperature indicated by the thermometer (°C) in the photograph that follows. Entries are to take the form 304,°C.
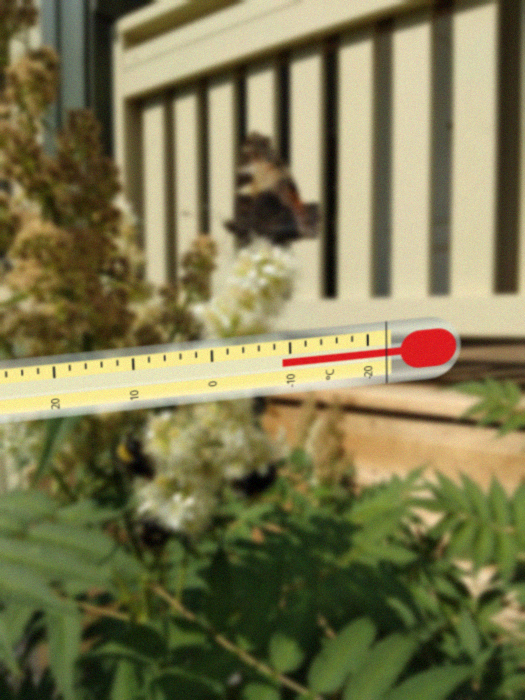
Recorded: -9,°C
